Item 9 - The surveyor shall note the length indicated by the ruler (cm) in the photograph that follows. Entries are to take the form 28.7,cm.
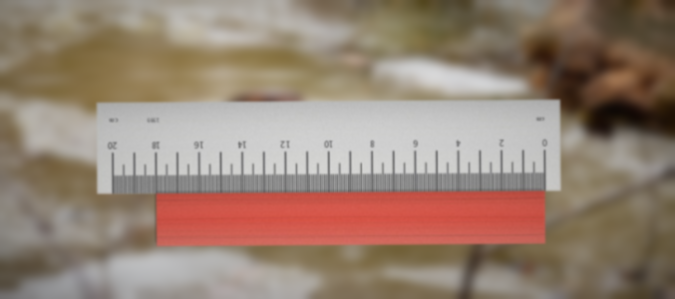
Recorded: 18,cm
